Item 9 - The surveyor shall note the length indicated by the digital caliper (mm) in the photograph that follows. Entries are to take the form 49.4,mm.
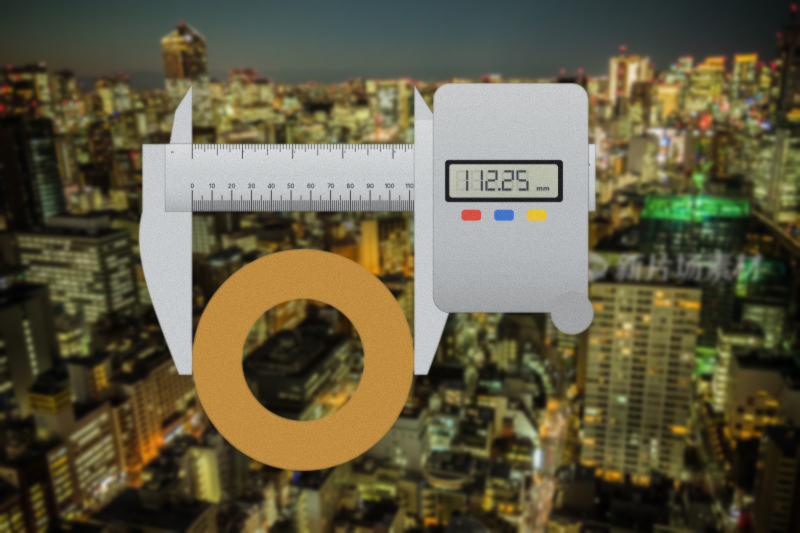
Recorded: 112.25,mm
